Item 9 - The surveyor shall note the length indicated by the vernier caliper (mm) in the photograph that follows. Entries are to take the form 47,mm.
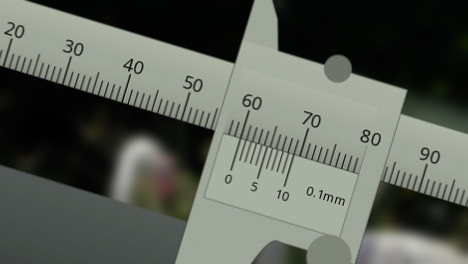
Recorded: 60.0,mm
